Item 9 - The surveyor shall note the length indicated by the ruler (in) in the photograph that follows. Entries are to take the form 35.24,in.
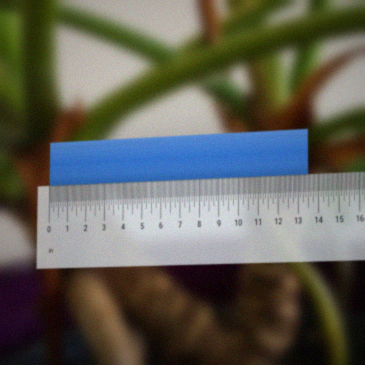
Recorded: 13.5,in
